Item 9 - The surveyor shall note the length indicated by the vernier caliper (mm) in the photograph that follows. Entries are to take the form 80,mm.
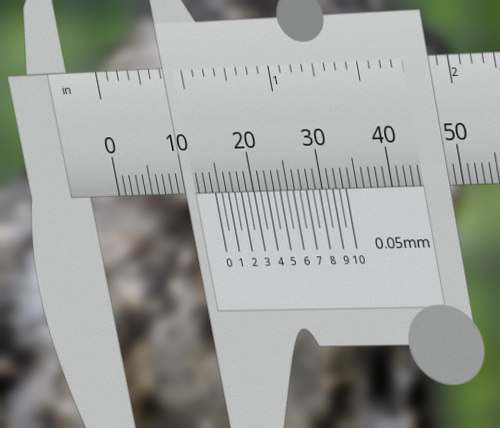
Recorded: 14.4,mm
